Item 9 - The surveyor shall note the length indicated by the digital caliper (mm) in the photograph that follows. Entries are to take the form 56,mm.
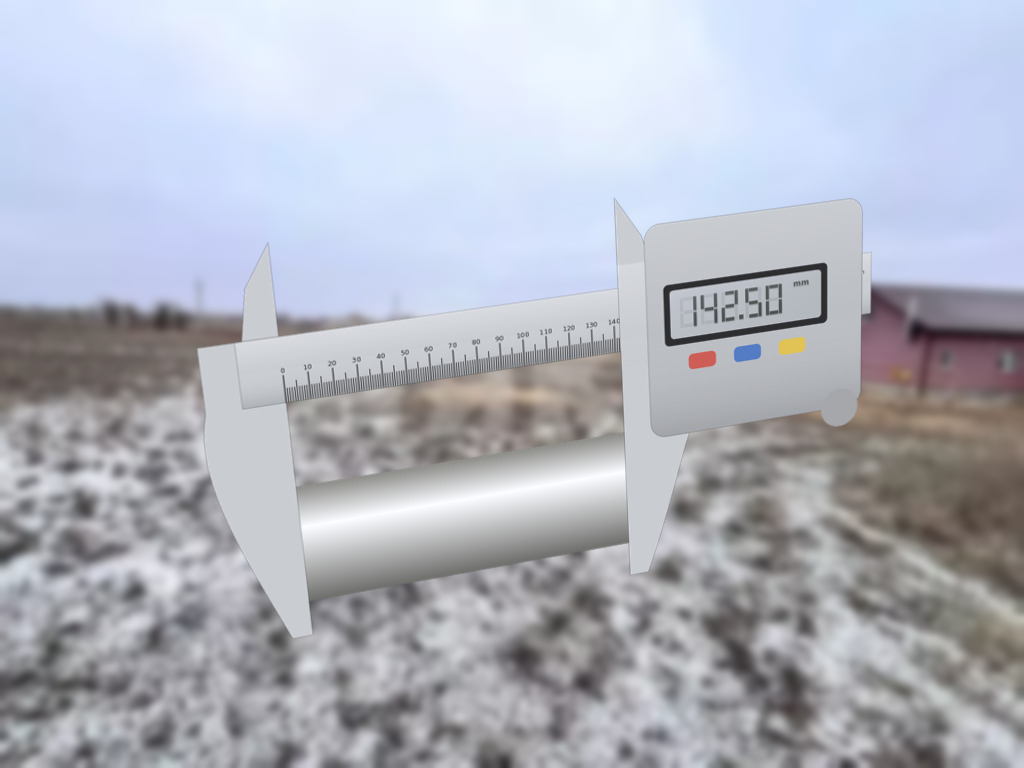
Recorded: 142.50,mm
